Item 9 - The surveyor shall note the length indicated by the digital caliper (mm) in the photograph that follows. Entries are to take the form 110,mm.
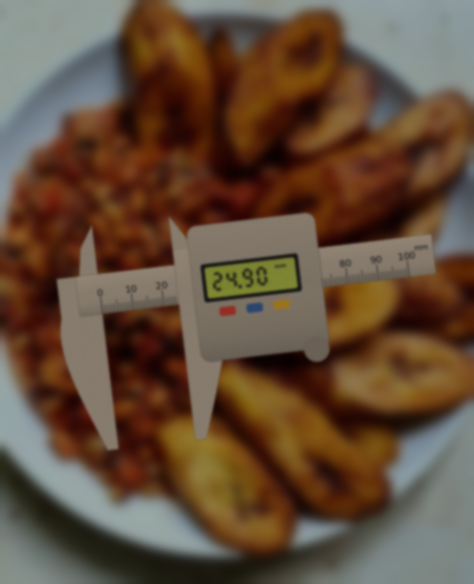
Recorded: 24.90,mm
